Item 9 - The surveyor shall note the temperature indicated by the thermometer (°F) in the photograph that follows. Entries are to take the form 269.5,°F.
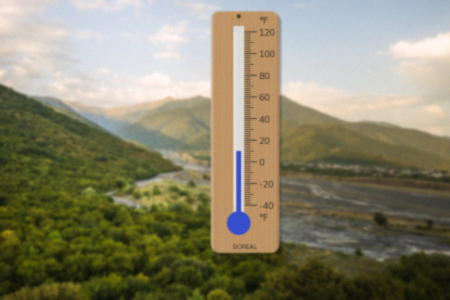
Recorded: 10,°F
